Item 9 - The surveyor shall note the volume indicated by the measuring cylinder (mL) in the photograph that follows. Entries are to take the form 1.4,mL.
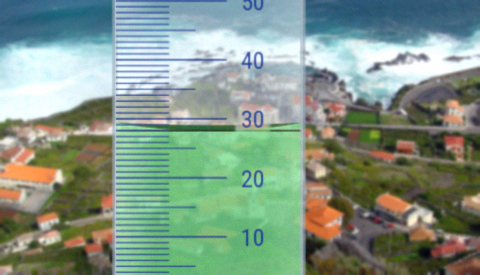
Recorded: 28,mL
